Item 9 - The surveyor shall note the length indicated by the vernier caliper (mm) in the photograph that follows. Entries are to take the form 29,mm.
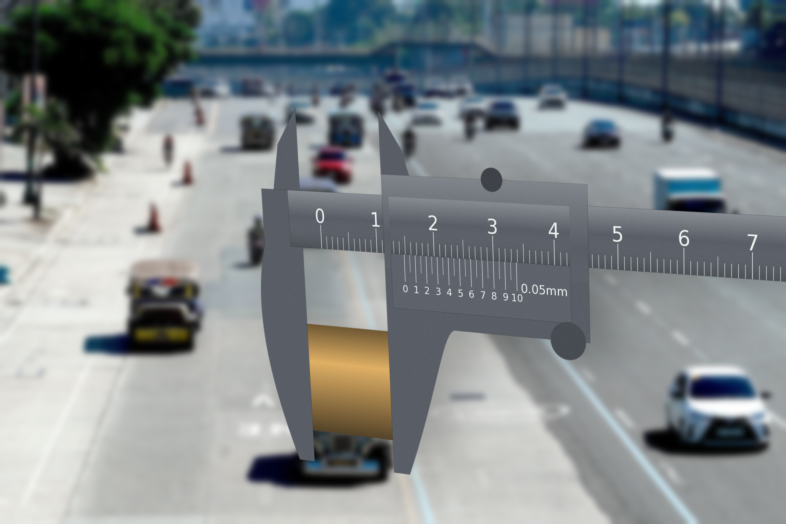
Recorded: 14.8,mm
